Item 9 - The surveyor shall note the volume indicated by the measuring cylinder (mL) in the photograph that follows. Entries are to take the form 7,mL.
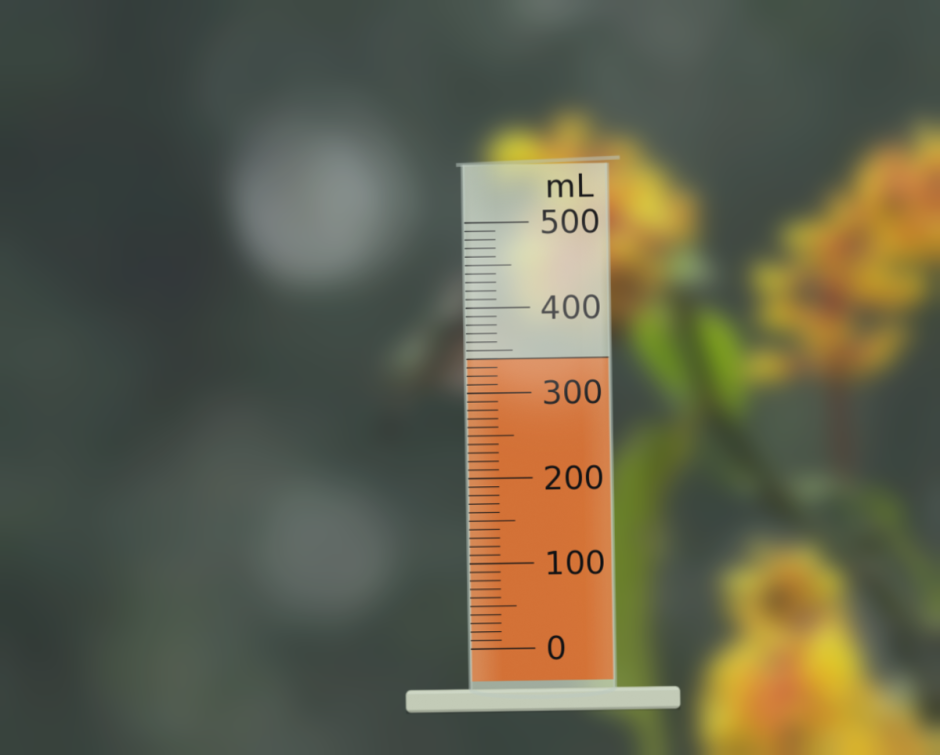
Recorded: 340,mL
